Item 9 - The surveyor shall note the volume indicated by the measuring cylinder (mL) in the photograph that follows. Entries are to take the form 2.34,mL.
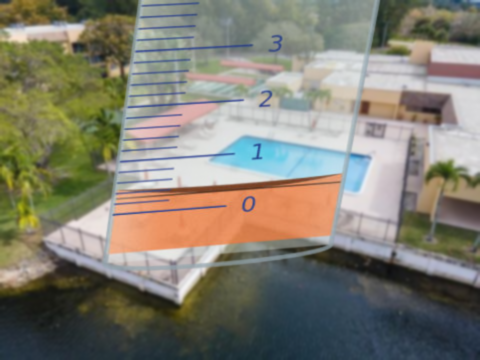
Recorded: 0.3,mL
